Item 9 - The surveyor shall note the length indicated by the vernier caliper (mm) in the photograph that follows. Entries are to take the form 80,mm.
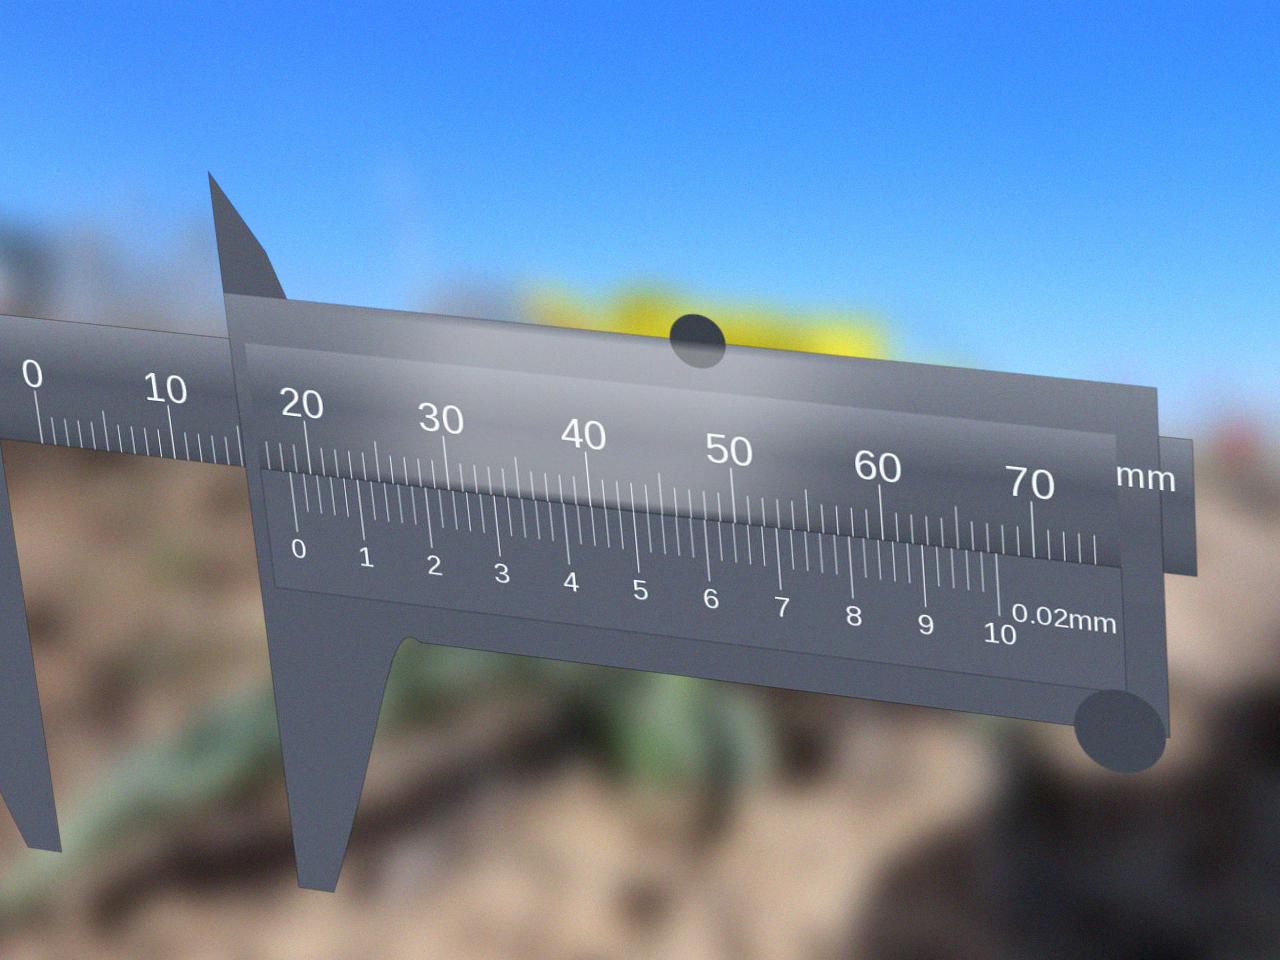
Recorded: 18.5,mm
